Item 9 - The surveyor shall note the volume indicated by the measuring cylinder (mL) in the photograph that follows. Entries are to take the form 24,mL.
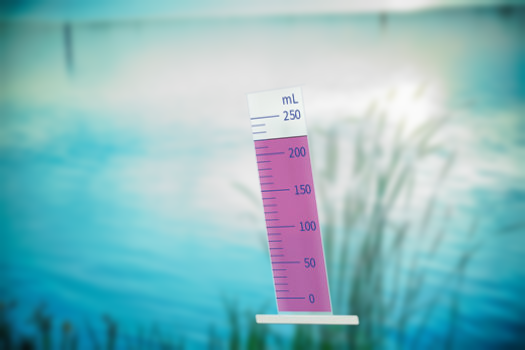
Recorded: 220,mL
